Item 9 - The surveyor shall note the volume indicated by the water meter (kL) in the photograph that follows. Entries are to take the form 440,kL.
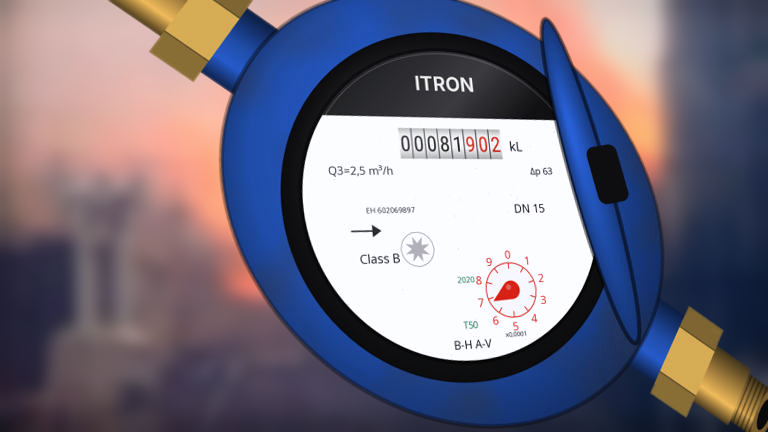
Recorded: 81.9026,kL
